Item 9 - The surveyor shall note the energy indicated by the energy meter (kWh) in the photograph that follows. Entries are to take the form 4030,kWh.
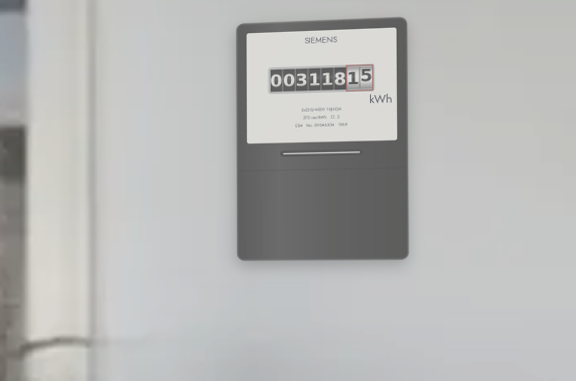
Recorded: 3118.15,kWh
